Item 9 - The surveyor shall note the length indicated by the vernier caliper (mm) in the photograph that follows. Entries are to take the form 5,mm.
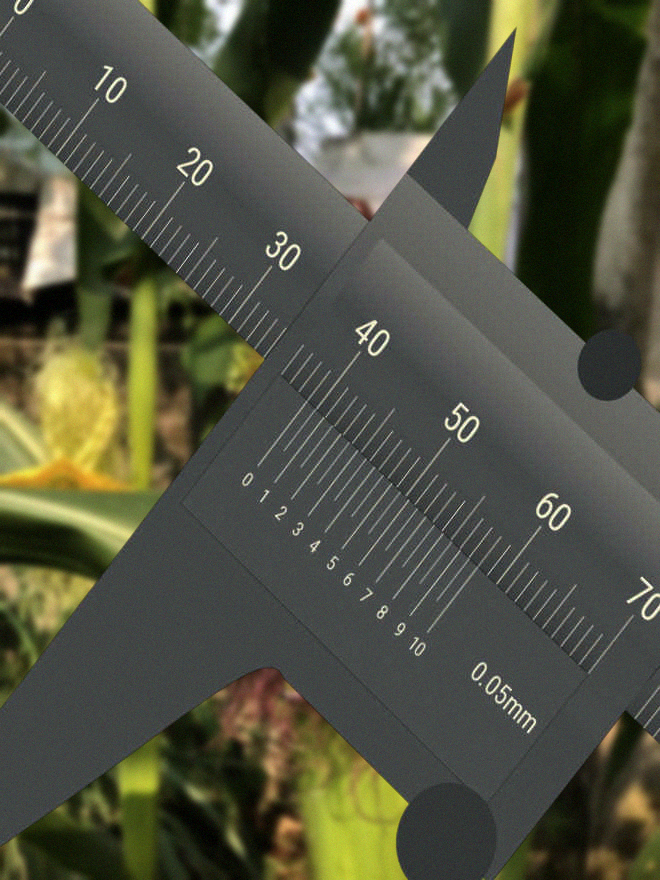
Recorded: 39.0,mm
